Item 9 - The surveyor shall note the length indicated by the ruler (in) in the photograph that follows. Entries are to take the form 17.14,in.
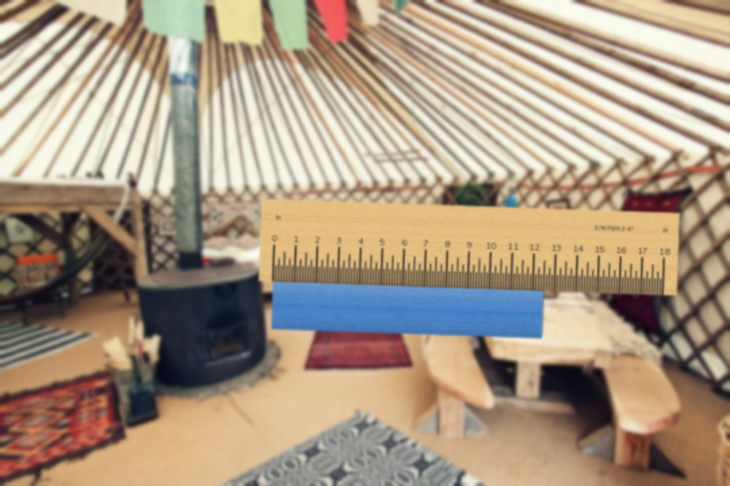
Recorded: 12.5,in
